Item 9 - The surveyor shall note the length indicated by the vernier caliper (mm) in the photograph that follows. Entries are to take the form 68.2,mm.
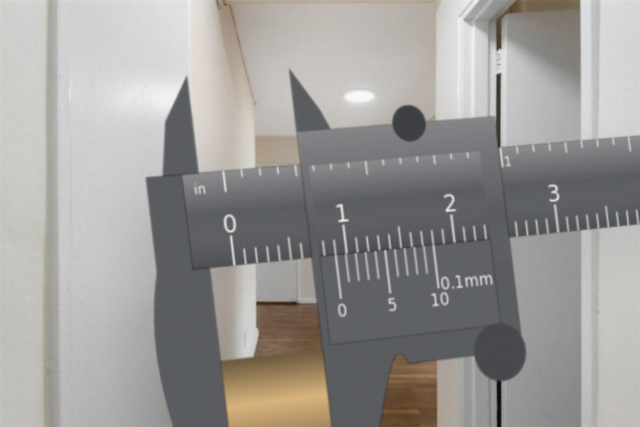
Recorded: 9.0,mm
